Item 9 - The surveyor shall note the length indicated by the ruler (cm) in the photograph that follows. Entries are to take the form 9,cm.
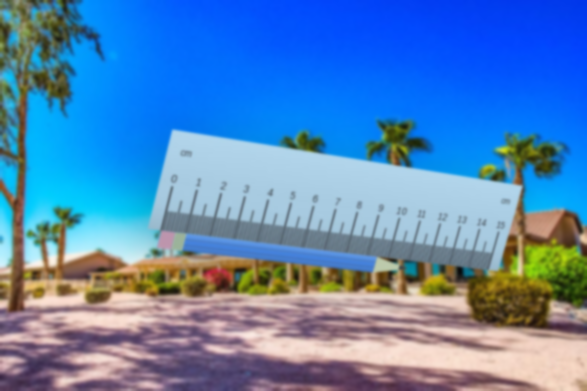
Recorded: 11,cm
